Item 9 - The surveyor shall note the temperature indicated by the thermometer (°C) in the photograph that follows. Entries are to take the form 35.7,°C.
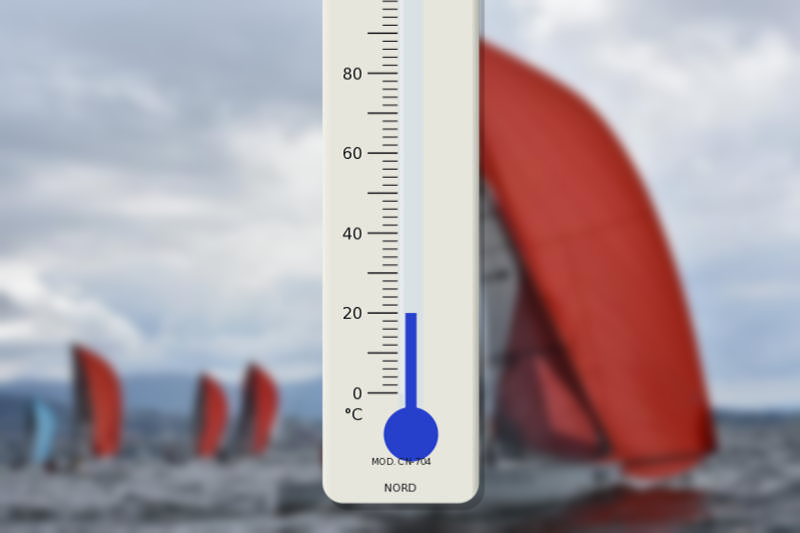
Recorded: 20,°C
